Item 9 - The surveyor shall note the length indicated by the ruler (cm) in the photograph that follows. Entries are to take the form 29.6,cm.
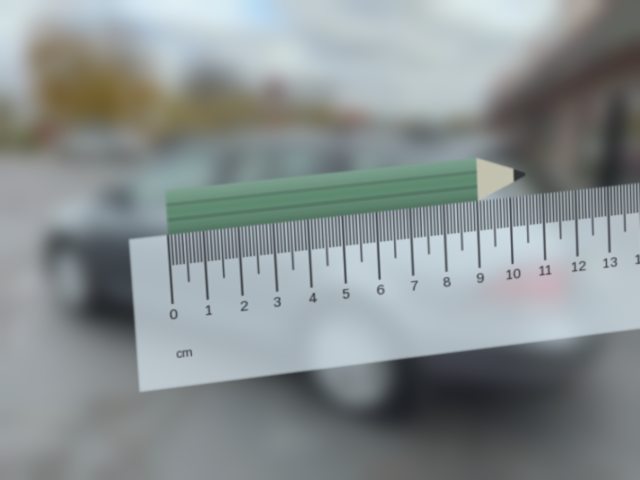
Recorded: 10.5,cm
